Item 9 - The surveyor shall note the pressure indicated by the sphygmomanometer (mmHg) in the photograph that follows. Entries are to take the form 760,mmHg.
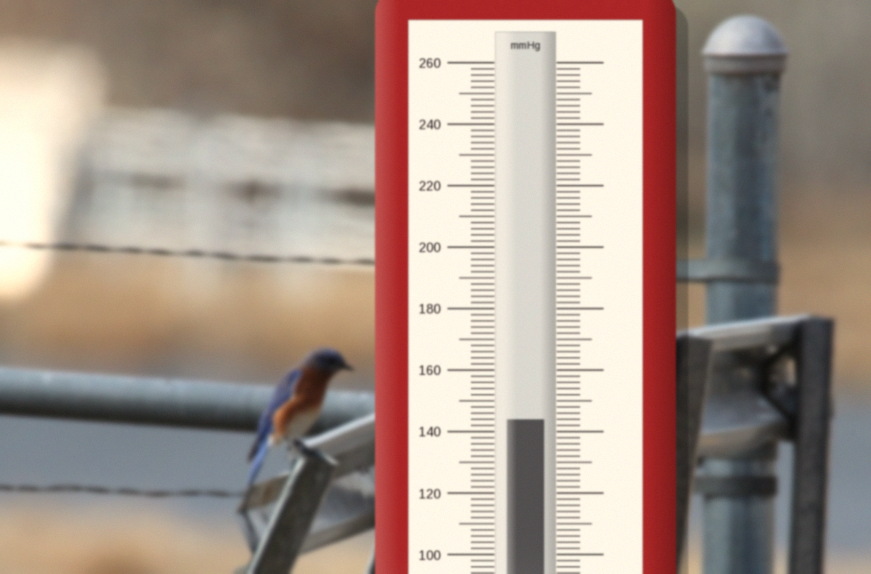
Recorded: 144,mmHg
